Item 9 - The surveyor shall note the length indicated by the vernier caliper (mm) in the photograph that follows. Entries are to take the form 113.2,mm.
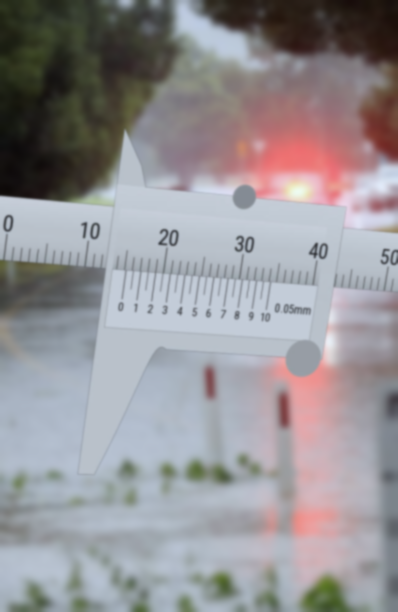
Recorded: 15.2,mm
